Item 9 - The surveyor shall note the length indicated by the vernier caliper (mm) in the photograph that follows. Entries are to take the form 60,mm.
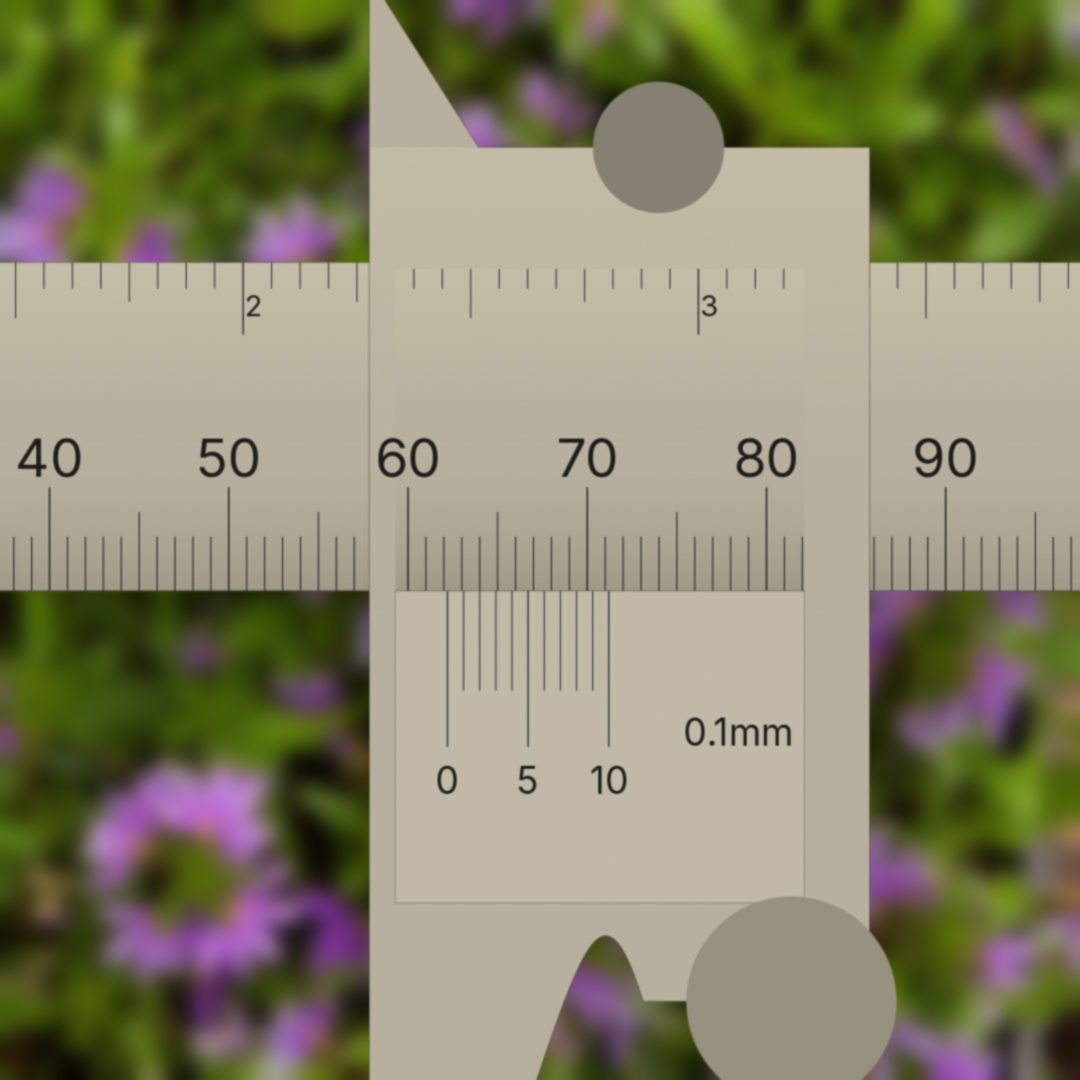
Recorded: 62.2,mm
